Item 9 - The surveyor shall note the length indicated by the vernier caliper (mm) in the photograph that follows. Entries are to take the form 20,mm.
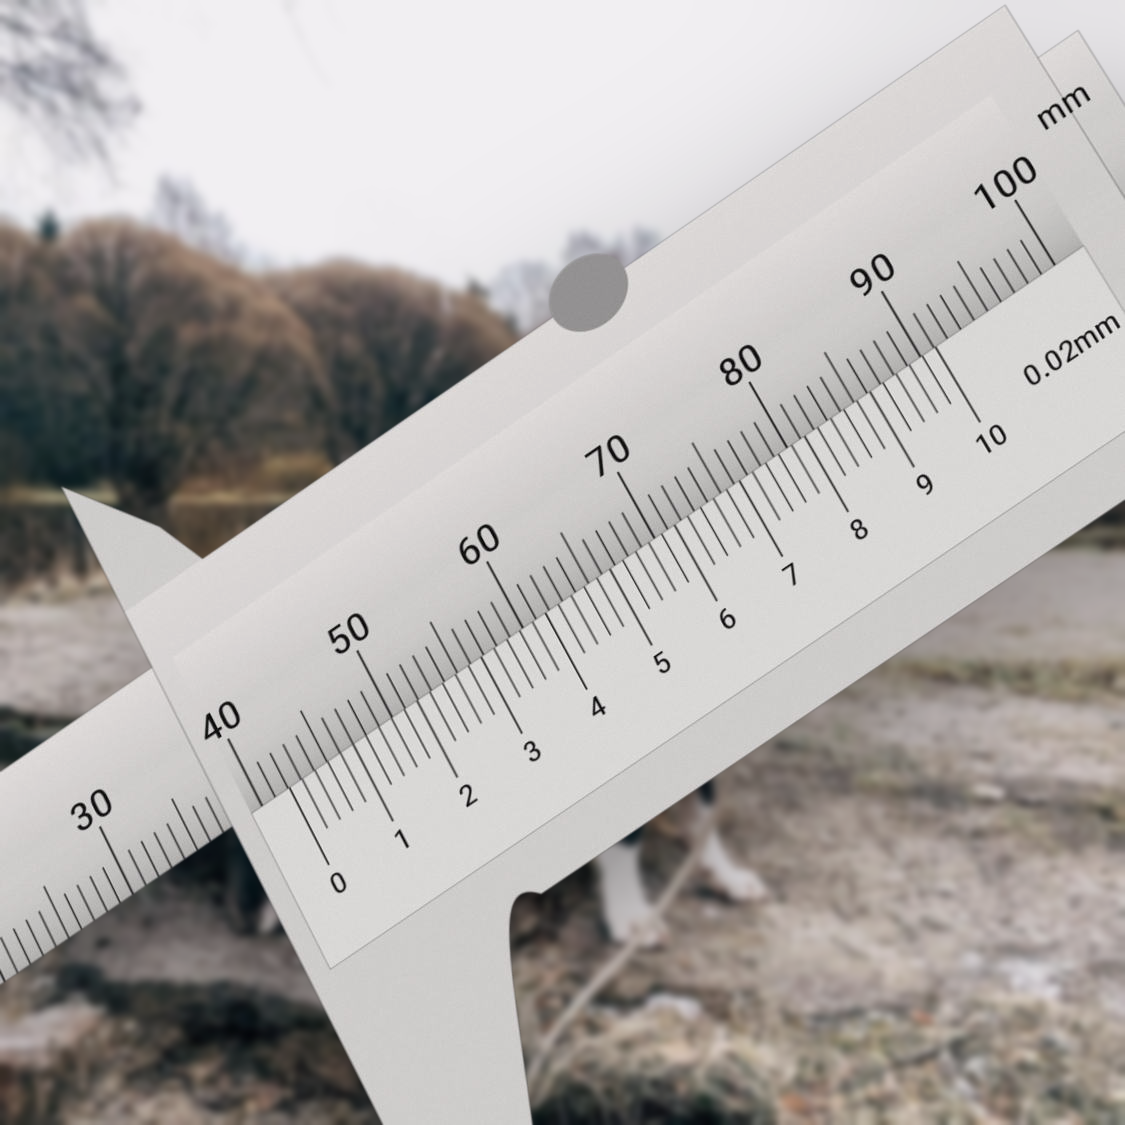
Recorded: 42.1,mm
